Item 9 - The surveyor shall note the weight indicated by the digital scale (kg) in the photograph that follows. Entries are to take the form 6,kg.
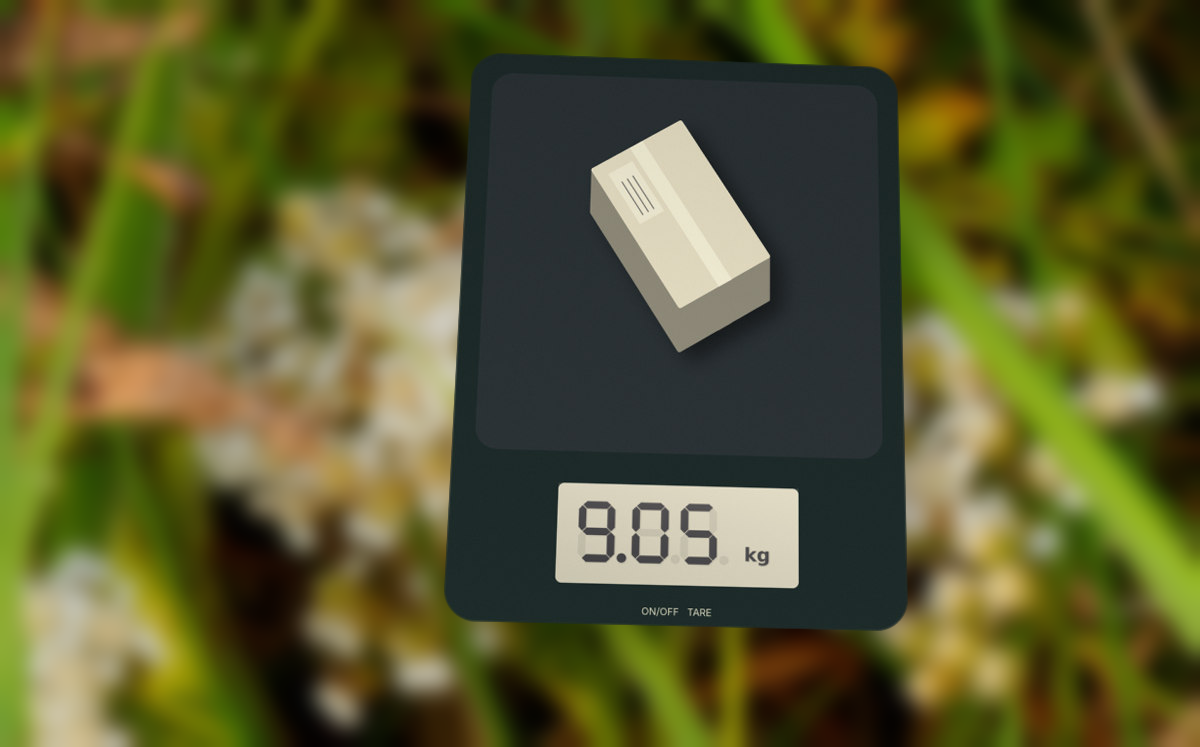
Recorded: 9.05,kg
